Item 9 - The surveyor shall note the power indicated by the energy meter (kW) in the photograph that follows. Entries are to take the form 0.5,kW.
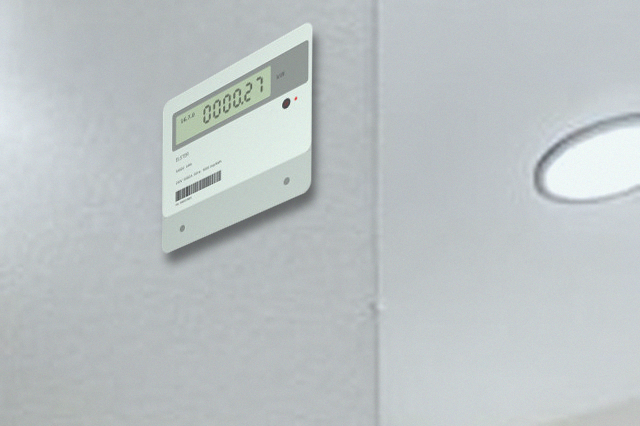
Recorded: 0.27,kW
